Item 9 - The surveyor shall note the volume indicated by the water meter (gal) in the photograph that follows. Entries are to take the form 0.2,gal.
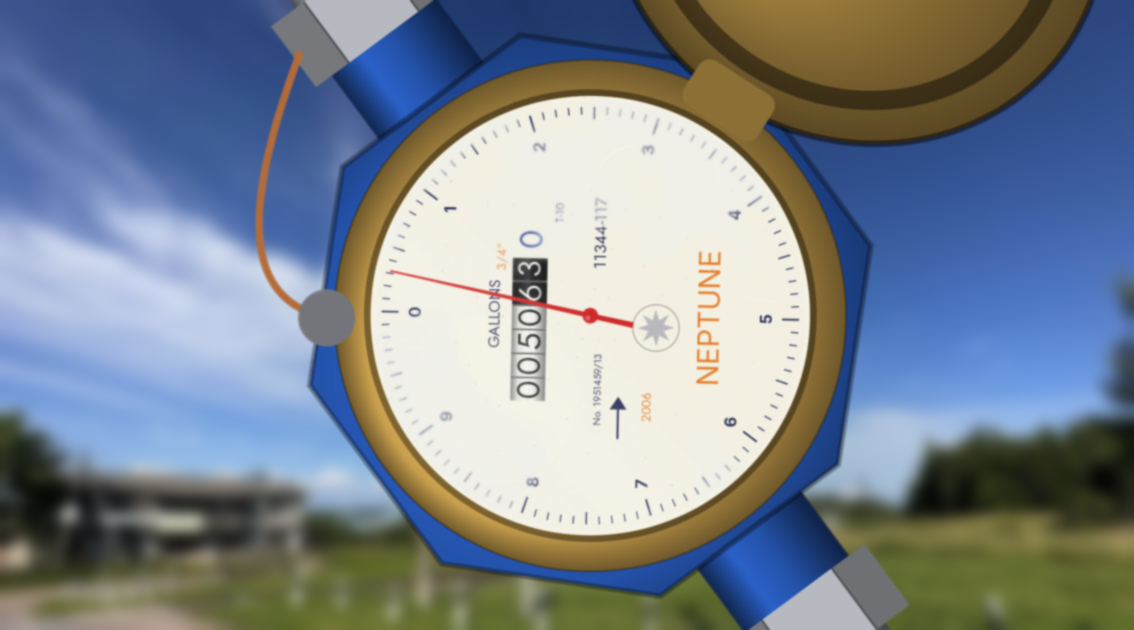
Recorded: 50630.3,gal
